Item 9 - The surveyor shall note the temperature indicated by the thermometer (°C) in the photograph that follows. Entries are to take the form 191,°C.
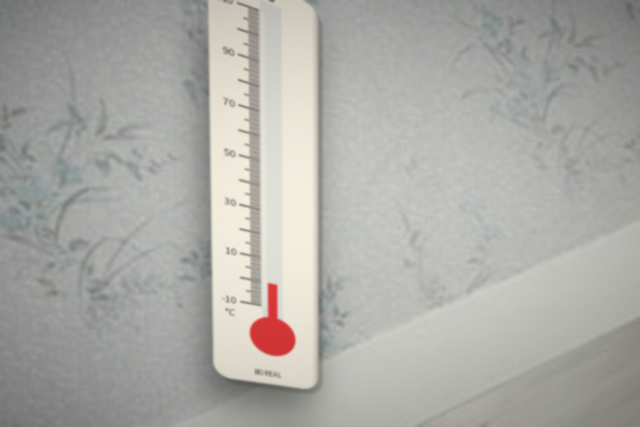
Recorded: 0,°C
